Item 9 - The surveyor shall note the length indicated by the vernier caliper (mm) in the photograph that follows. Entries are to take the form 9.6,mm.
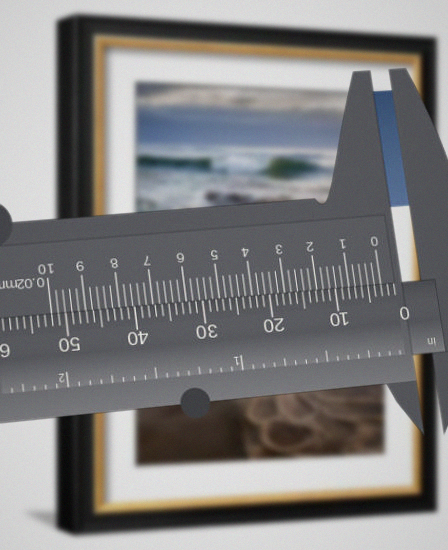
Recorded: 3.0,mm
